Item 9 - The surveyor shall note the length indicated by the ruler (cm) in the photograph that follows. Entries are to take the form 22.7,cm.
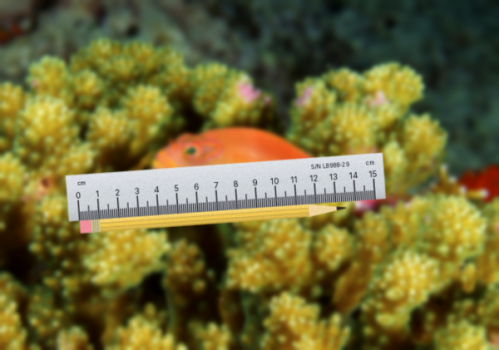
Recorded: 13.5,cm
